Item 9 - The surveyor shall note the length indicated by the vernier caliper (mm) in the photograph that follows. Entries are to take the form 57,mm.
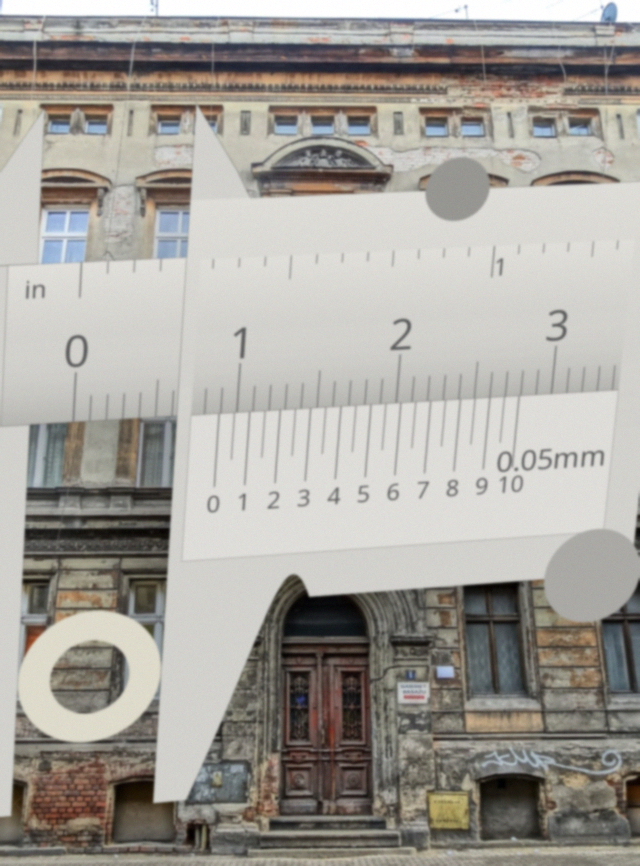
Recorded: 8.9,mm
